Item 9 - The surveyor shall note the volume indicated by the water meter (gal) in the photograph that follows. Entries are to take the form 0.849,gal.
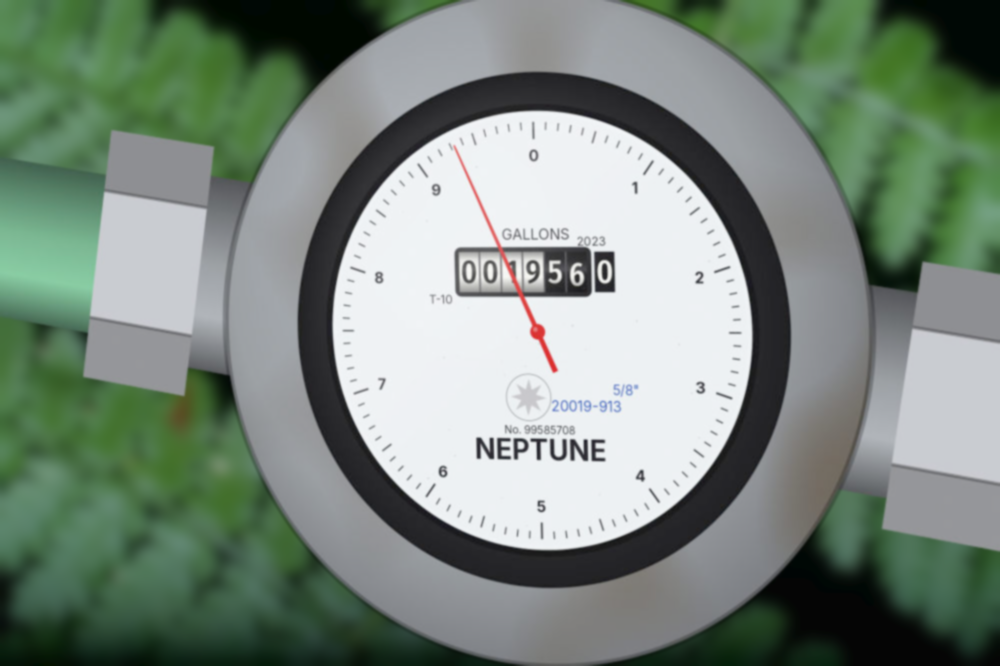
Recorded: 19559.3,gal
